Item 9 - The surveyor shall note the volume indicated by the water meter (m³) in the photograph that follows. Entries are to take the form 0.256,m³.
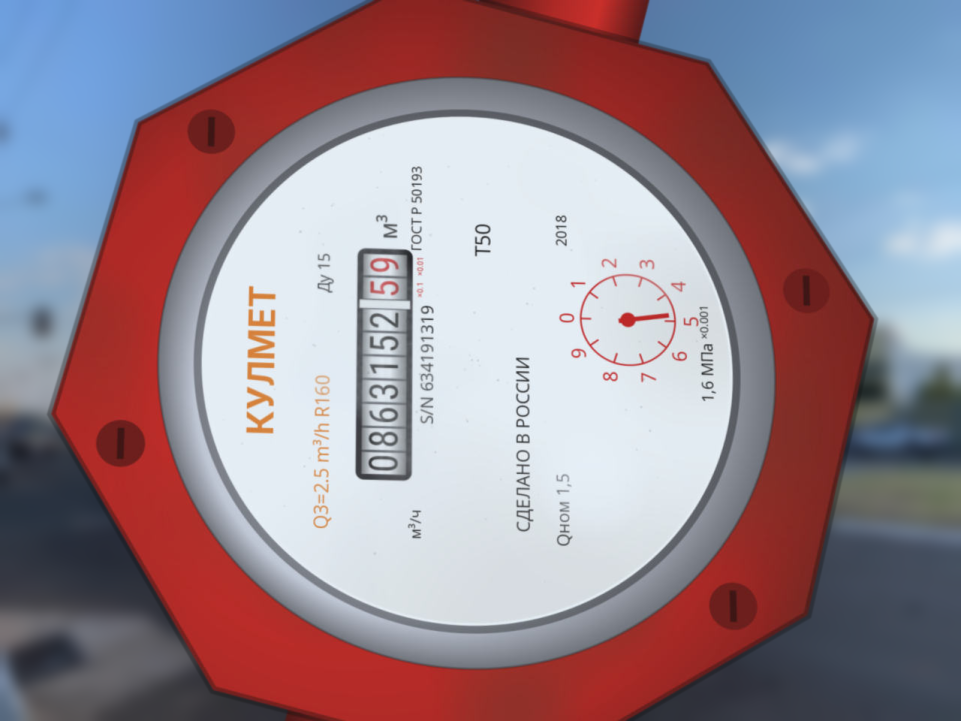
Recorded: 863152.594,m³
